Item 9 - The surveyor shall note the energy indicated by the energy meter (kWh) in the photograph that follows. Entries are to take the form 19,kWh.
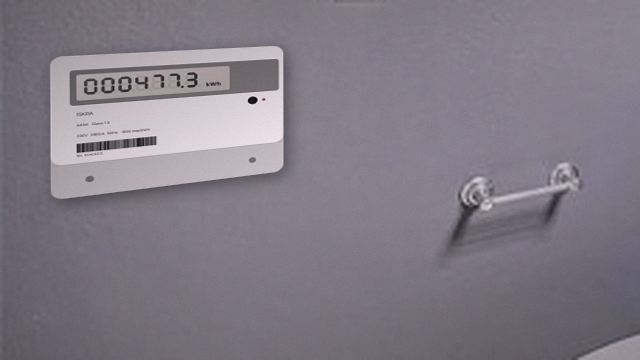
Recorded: 477.3,kWh
